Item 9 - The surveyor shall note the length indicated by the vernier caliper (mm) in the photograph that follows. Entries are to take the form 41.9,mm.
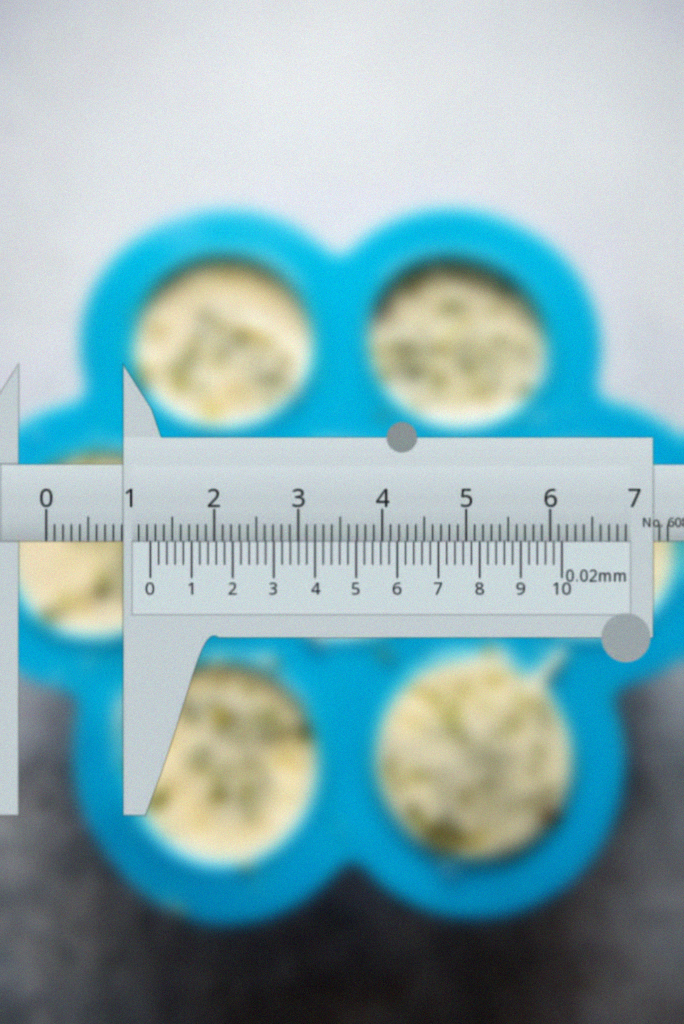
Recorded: 12.4,mm
